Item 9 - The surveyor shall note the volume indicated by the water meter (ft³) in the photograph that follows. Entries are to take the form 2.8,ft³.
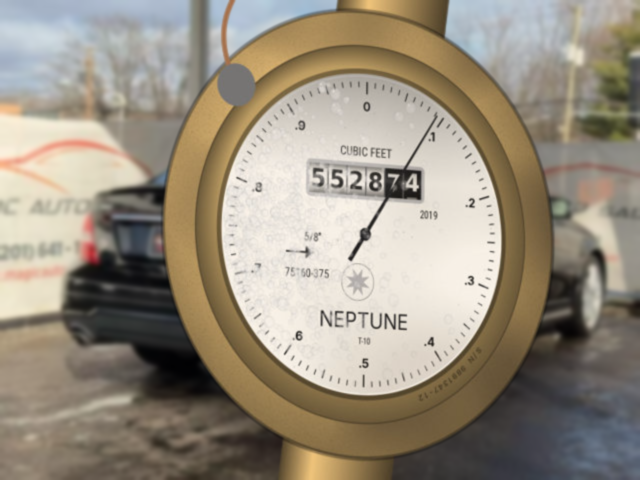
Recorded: 552874.09,ft³
